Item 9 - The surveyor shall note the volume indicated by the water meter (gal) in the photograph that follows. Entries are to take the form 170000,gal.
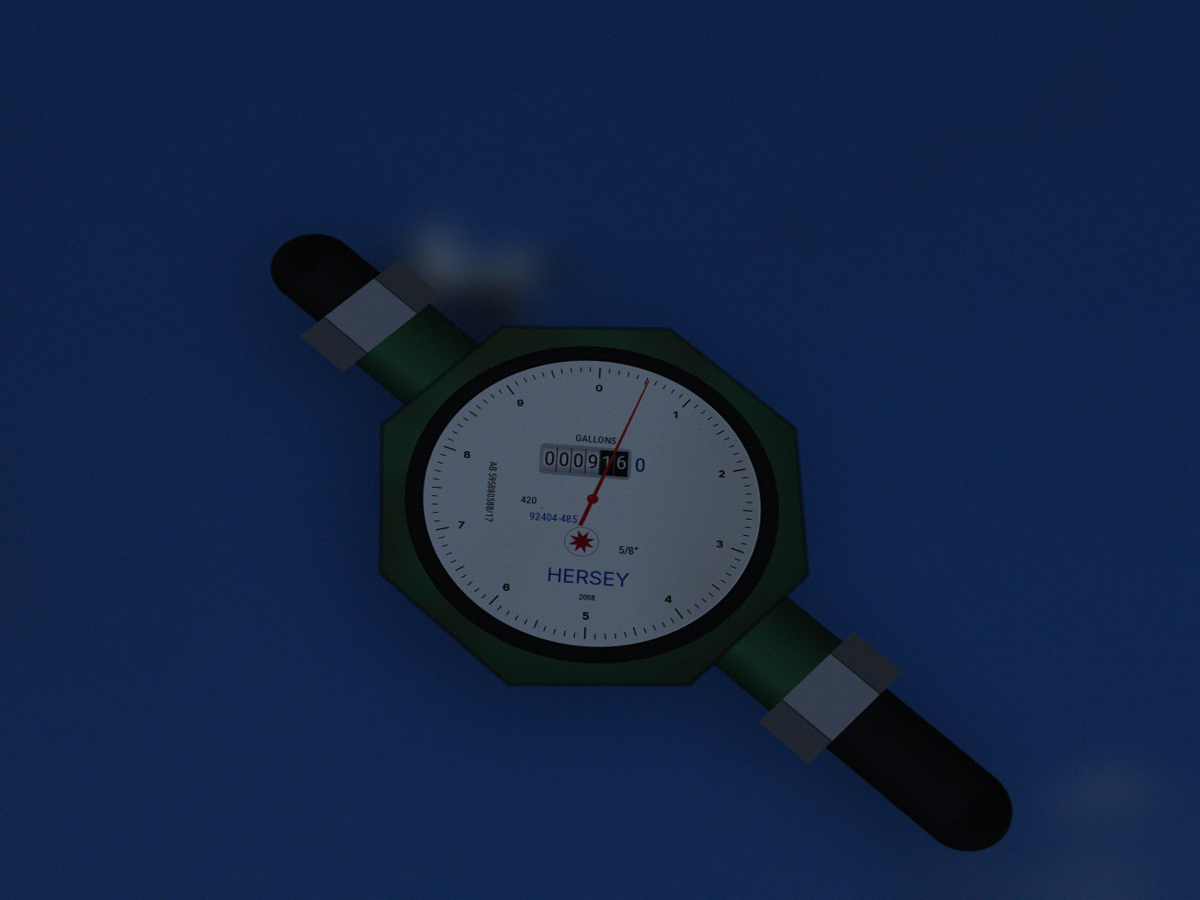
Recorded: 9160.5,gal
